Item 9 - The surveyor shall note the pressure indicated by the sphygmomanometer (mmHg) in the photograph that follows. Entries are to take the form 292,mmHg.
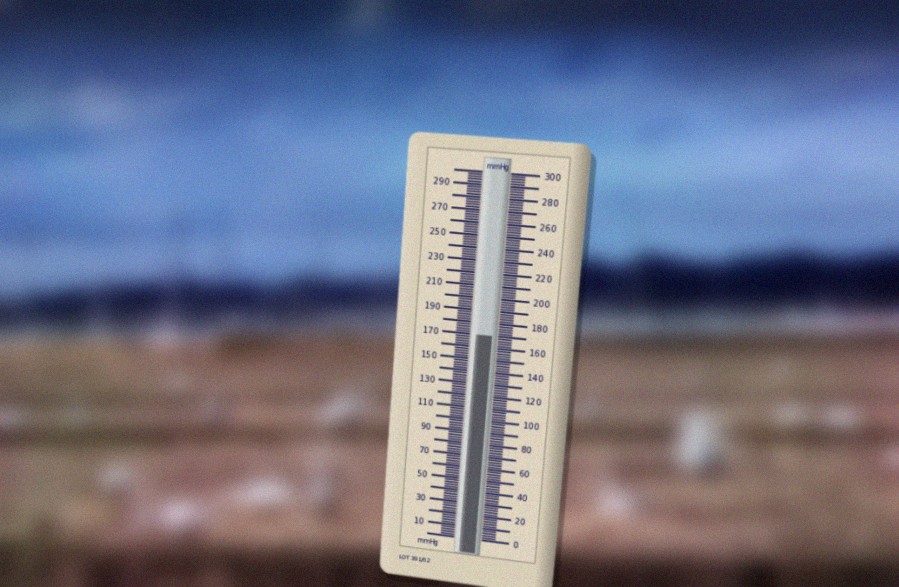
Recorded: 170,mmHg
